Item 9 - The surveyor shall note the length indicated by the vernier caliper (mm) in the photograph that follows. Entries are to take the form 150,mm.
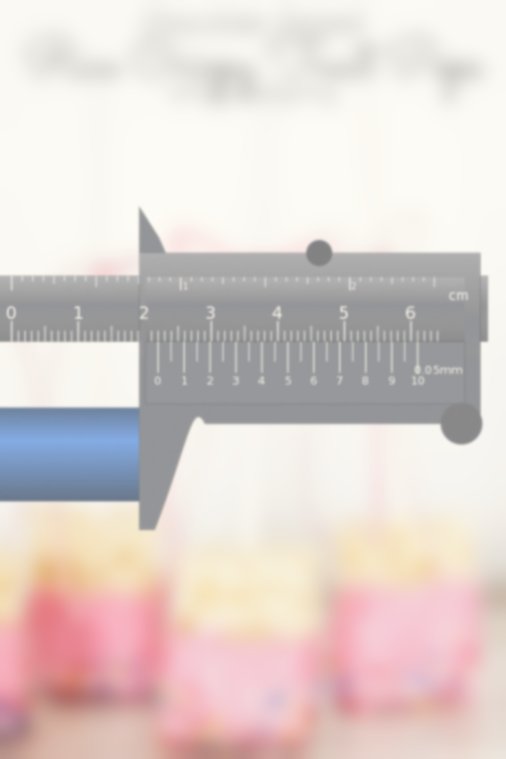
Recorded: 22.0,mm
